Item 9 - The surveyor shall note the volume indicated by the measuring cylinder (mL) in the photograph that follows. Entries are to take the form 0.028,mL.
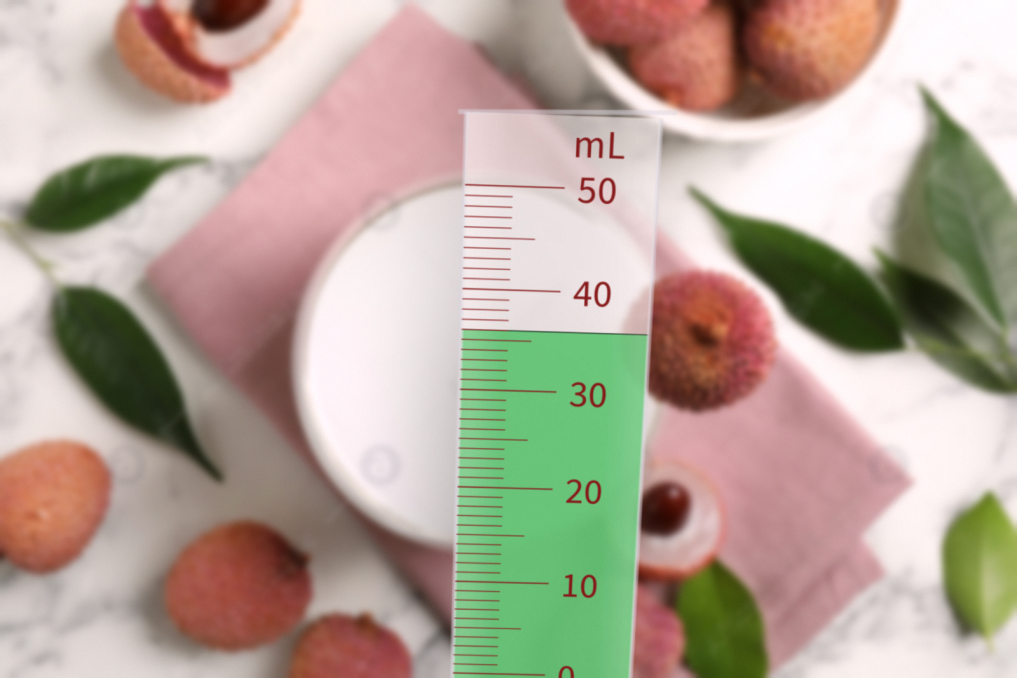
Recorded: 36,mL
